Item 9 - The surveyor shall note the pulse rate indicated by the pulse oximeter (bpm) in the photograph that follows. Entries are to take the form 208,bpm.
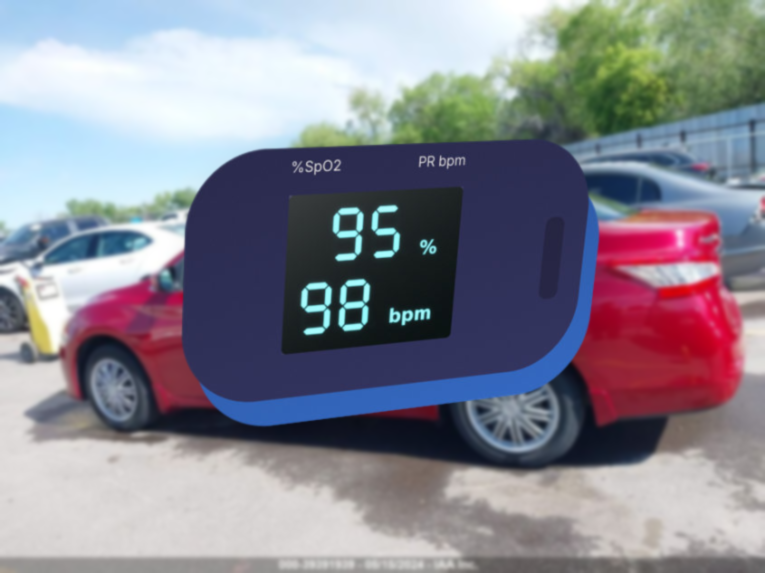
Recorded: 98,bpm
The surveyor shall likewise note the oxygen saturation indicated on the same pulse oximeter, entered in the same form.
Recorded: 95,%
